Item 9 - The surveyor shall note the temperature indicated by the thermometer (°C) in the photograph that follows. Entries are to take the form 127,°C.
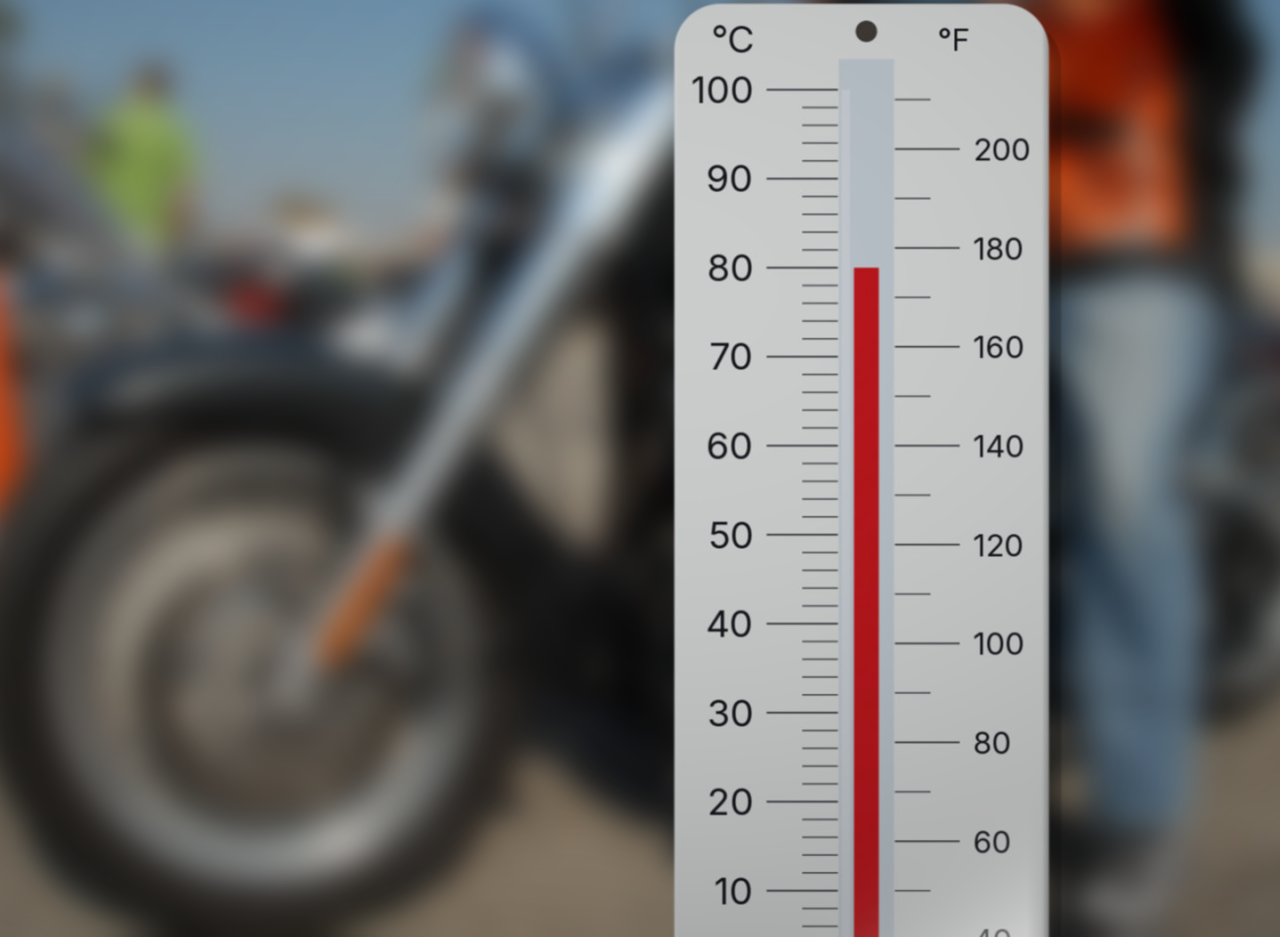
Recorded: 80,°C
